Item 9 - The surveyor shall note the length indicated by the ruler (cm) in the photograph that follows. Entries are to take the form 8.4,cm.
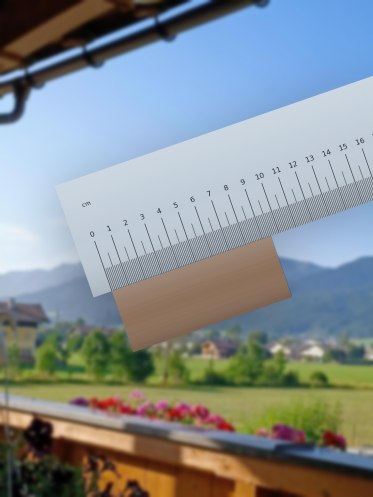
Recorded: 9.5,cm
